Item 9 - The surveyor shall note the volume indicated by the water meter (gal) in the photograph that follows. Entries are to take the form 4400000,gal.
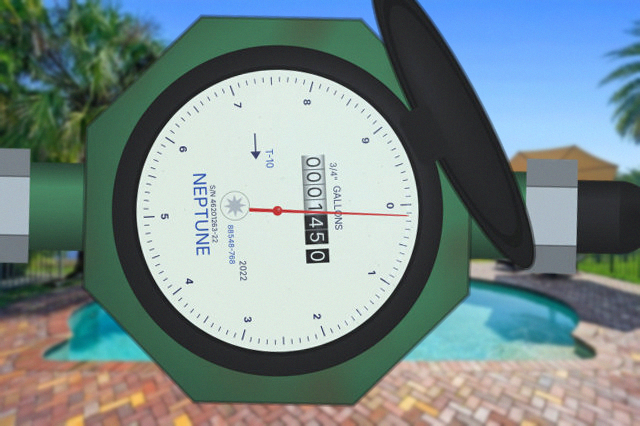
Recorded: 1450.1,gal
